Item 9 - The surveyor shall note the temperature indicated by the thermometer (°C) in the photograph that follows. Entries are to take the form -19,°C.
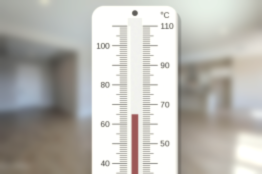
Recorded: 65,°C
